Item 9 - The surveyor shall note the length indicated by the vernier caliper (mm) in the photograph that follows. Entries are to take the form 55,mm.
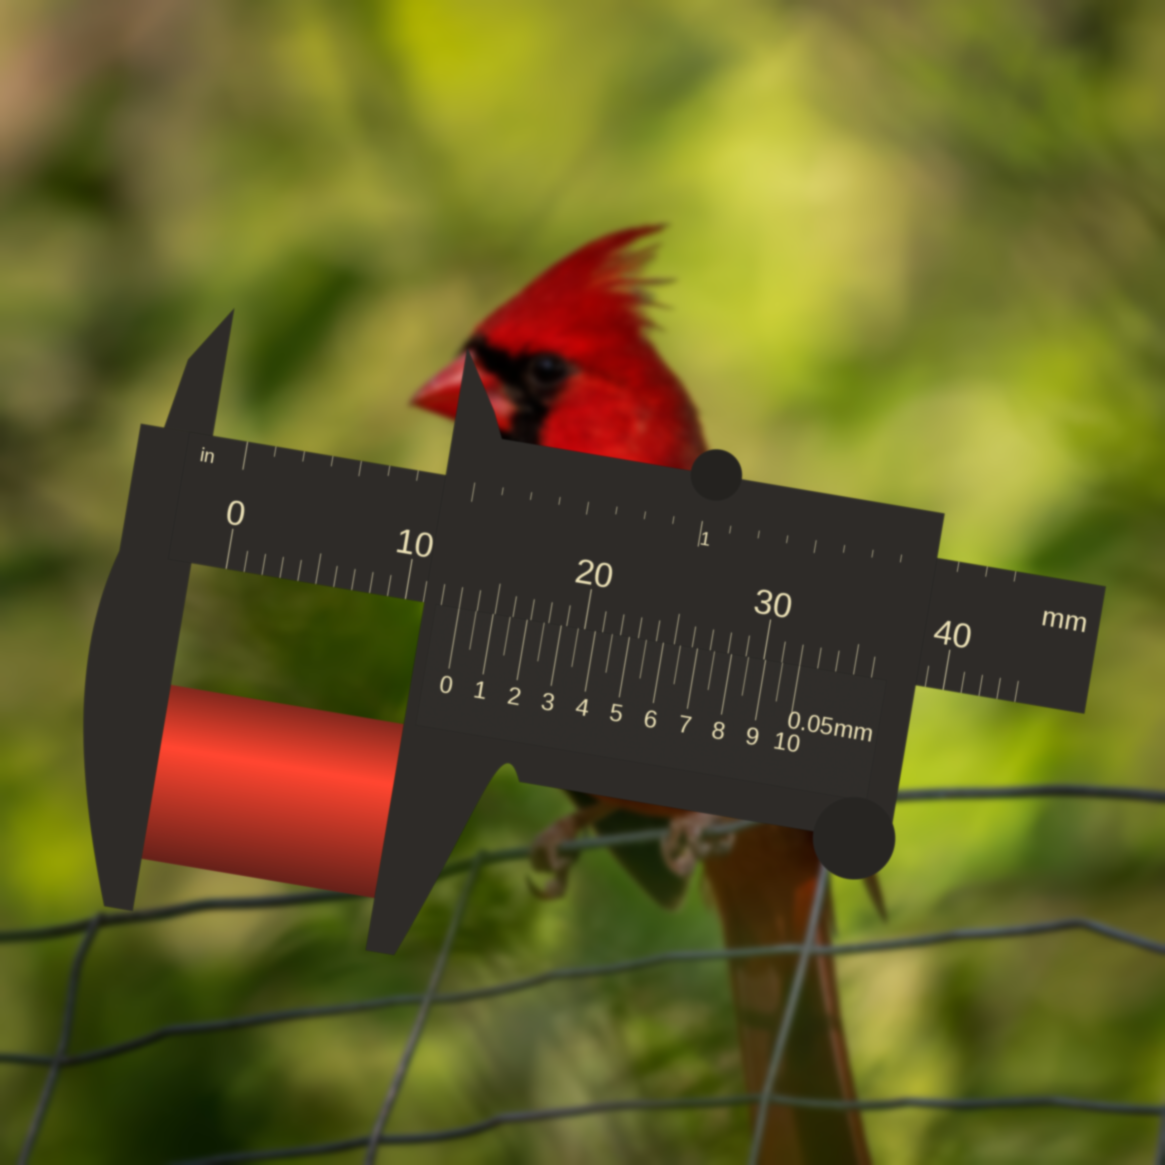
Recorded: 13.0,mm
